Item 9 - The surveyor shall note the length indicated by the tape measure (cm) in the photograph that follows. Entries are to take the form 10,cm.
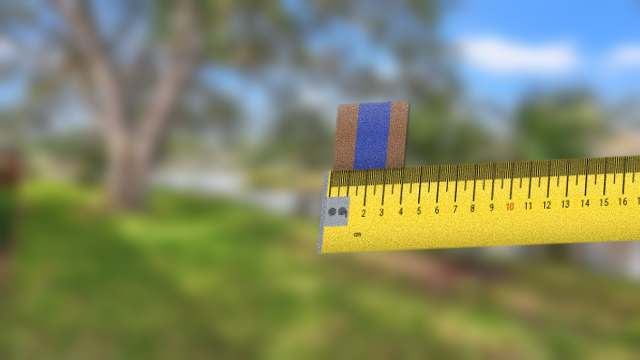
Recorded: 4,cm
